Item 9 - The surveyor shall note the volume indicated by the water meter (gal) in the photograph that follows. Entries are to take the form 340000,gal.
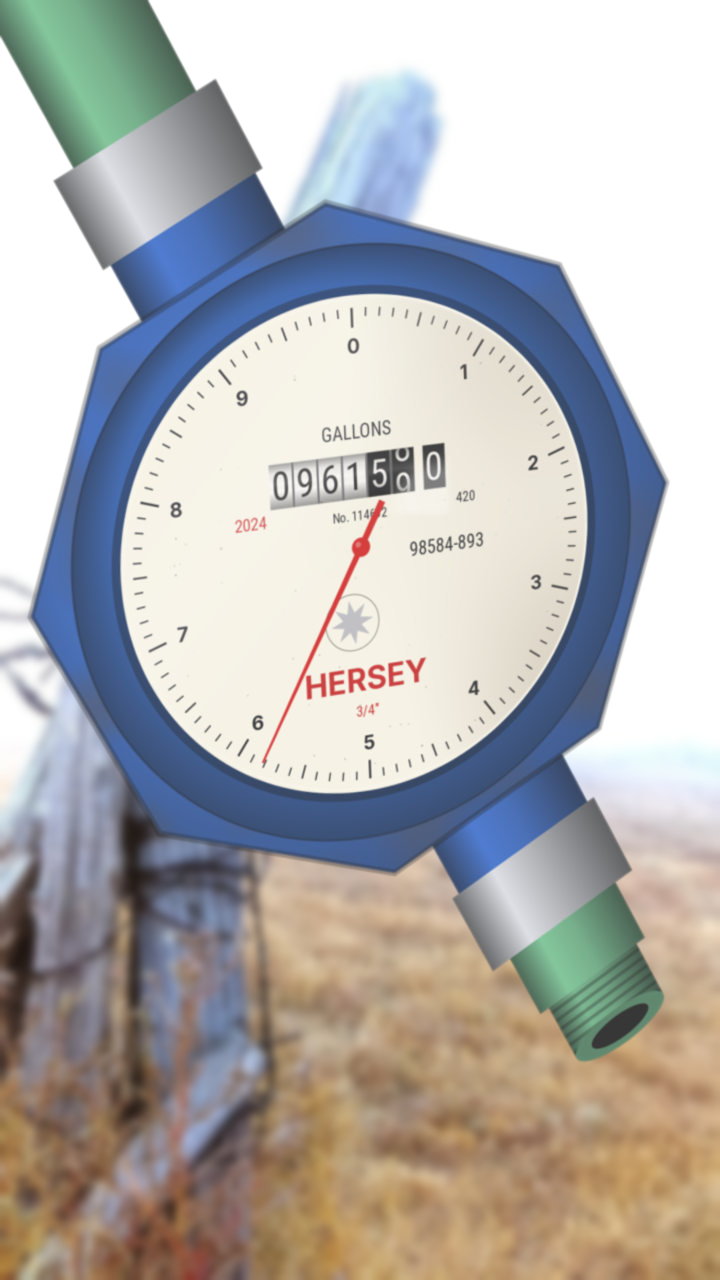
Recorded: 961585.8,gal
